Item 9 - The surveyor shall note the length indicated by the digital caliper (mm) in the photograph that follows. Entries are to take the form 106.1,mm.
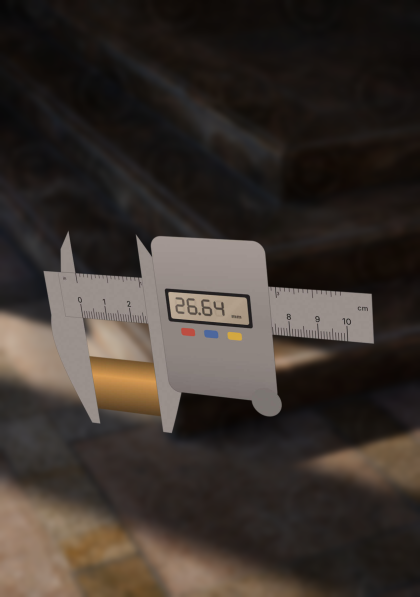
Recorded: 26.64,mm
